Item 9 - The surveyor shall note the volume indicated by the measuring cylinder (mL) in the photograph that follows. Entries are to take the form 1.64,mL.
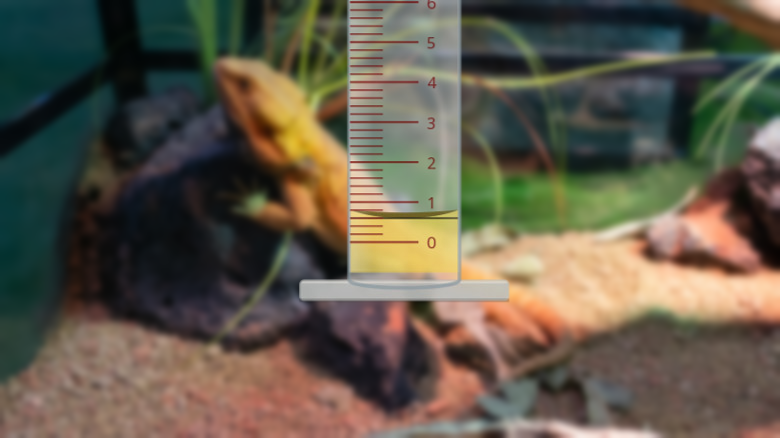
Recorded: 0.6,mL
